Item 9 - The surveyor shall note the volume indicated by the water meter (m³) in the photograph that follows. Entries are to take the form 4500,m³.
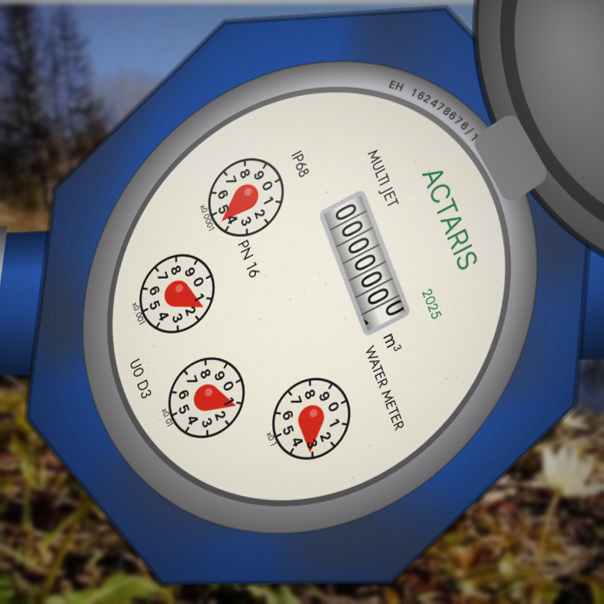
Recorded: 0.3114,m³
